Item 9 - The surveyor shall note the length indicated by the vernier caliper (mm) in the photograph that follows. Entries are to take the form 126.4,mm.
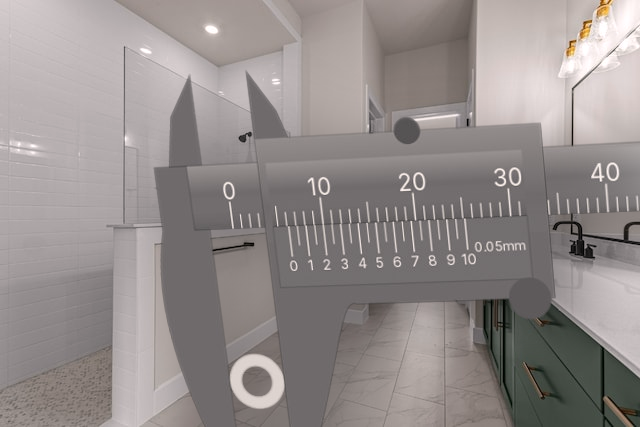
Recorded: 6.2,mm
